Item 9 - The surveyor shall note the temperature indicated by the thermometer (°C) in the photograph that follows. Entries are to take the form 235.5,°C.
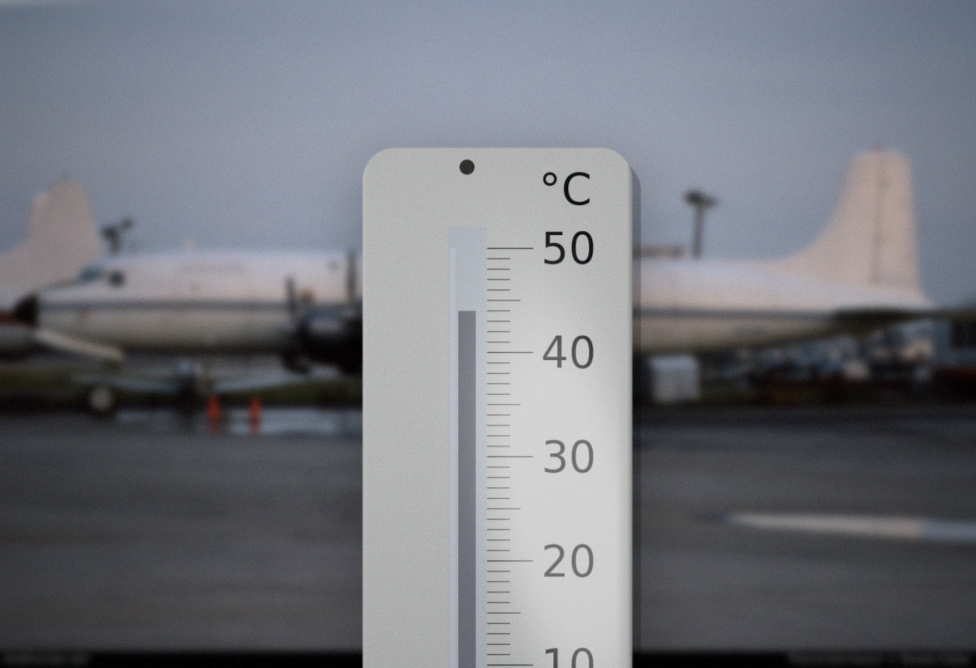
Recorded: 44,°C
